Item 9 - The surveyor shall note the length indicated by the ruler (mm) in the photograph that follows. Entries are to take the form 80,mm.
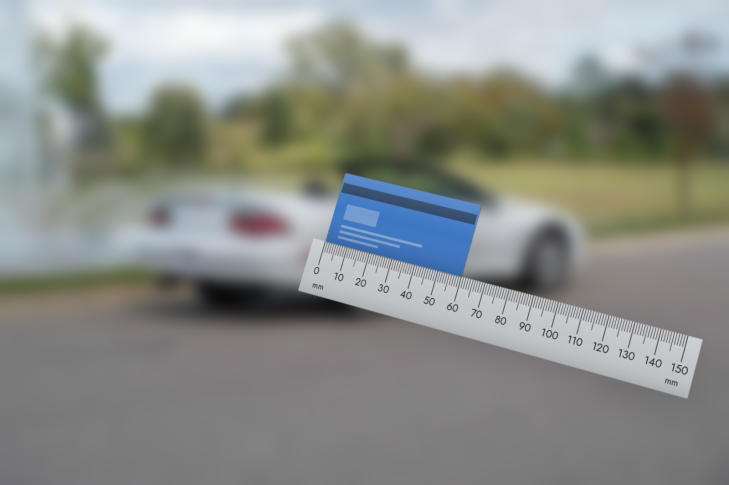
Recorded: 60,mm
